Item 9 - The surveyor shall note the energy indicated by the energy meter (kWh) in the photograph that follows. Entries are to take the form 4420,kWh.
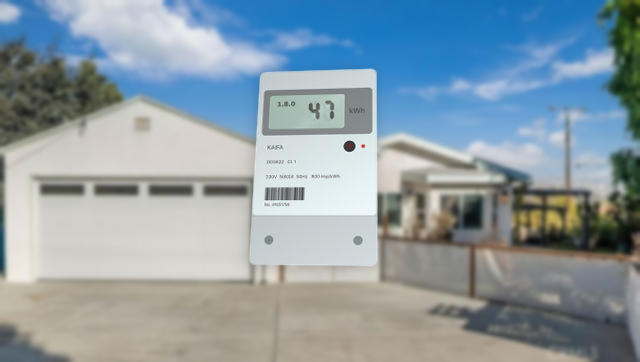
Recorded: 47,kWh
